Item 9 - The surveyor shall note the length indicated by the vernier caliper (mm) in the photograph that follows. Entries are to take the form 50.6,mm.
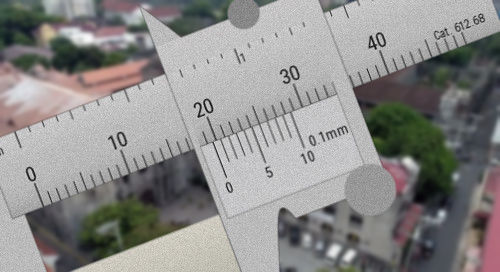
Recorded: 19.6,mm
